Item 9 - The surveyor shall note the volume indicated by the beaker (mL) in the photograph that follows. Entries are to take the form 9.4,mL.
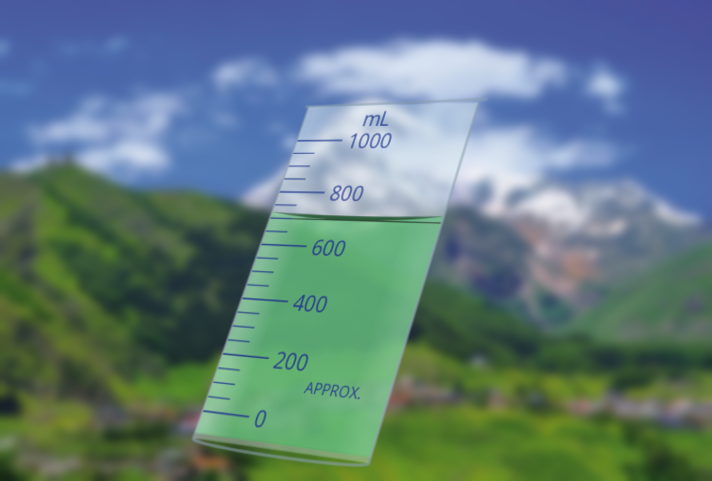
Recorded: 700,mL
